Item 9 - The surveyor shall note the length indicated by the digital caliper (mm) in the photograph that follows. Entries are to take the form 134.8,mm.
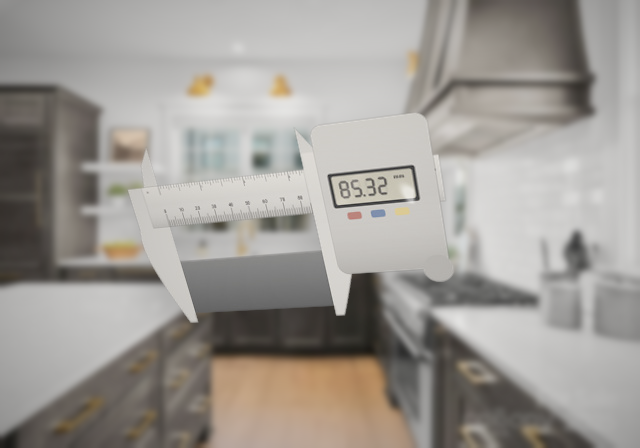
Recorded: 85.32,mm
